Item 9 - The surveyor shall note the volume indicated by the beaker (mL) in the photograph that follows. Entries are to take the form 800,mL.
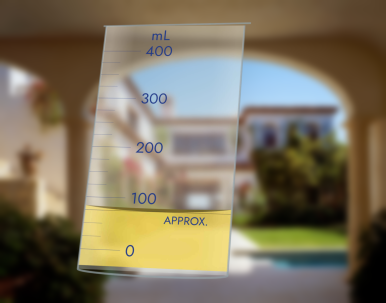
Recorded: 75,mL
